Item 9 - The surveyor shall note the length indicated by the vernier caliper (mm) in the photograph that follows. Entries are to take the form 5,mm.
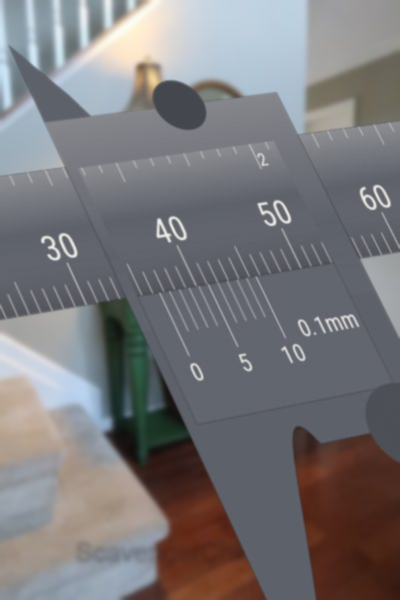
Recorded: 36.6,mm
